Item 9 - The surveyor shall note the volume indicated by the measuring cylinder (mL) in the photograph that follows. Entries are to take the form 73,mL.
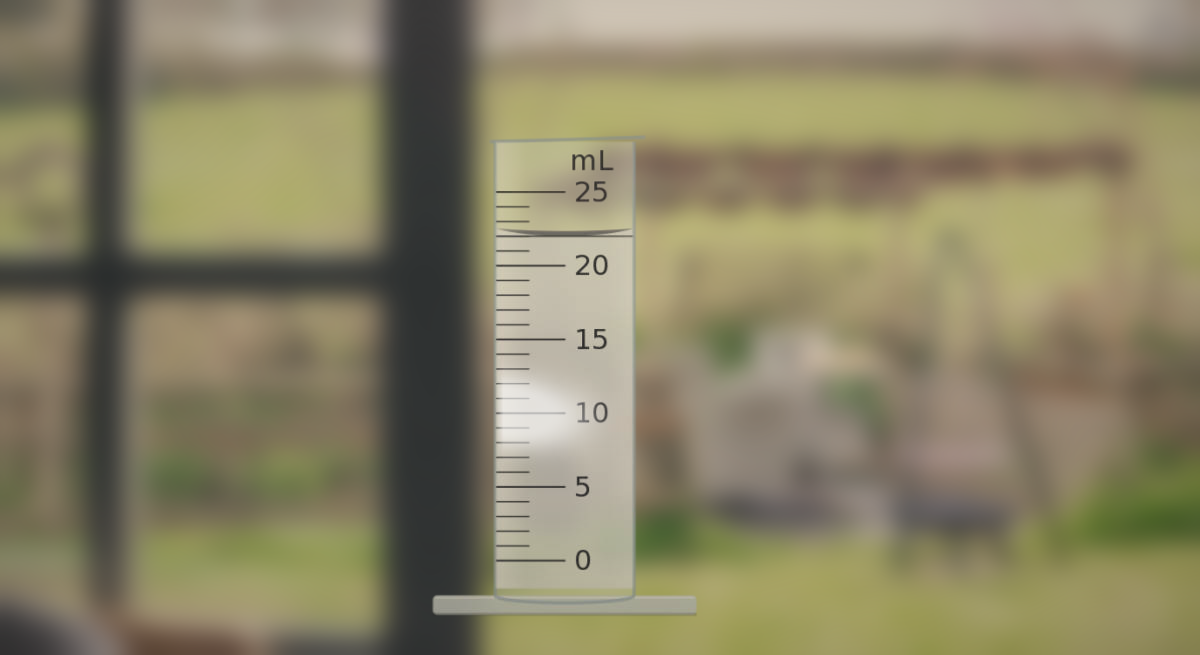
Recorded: 22,mL
